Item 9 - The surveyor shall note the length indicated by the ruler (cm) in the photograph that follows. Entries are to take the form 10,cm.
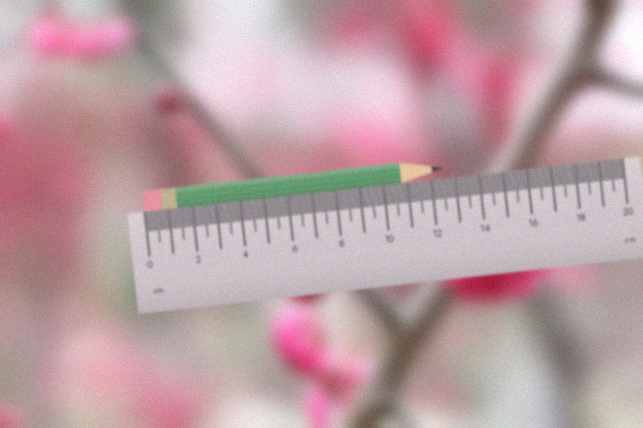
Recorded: 12.5,cm
